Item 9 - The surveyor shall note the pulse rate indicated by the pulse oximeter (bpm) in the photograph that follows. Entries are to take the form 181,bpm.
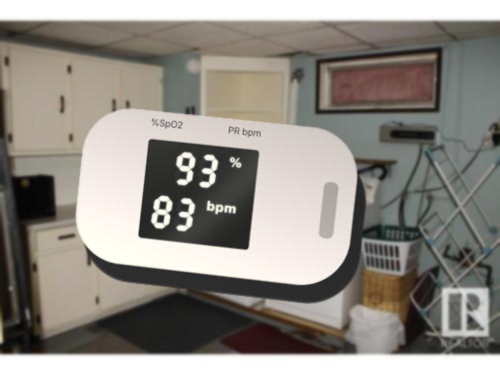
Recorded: 83,bpm
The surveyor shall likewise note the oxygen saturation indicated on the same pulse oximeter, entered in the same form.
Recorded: 93,%
